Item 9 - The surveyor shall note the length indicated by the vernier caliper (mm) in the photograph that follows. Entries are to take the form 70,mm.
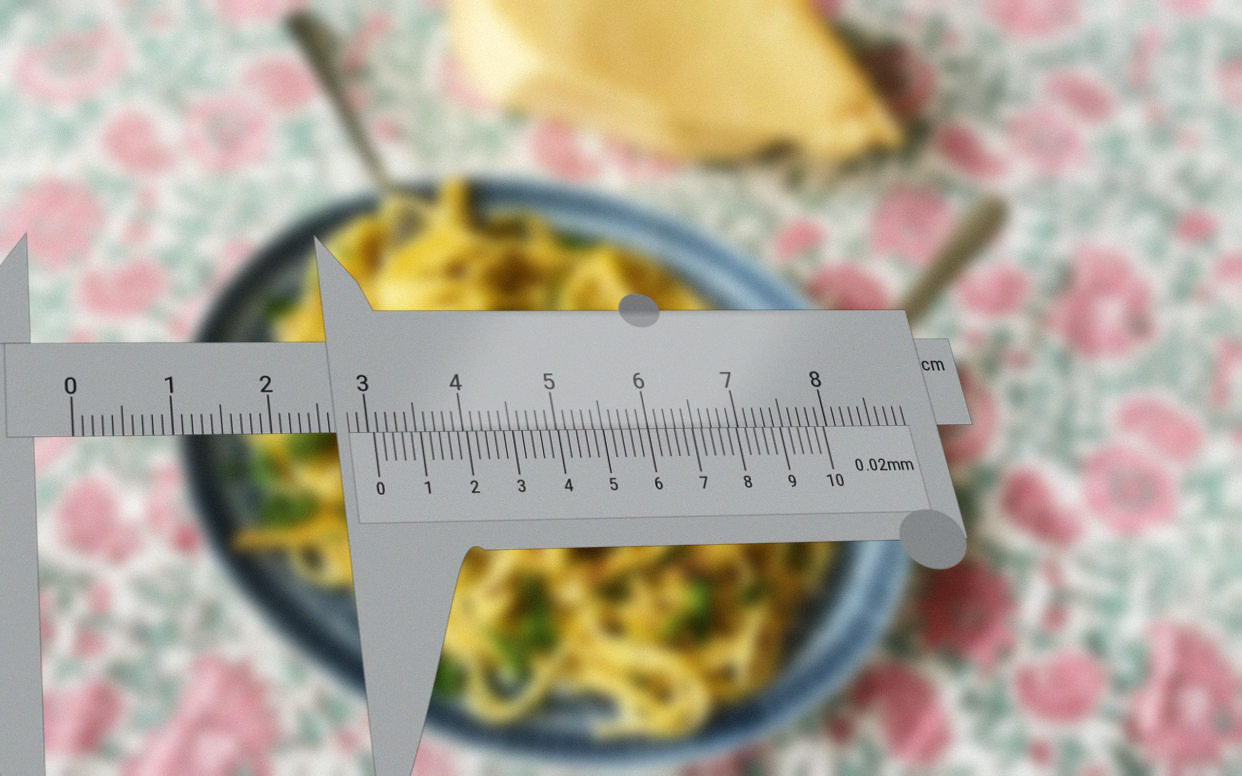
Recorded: 30.6,mm
